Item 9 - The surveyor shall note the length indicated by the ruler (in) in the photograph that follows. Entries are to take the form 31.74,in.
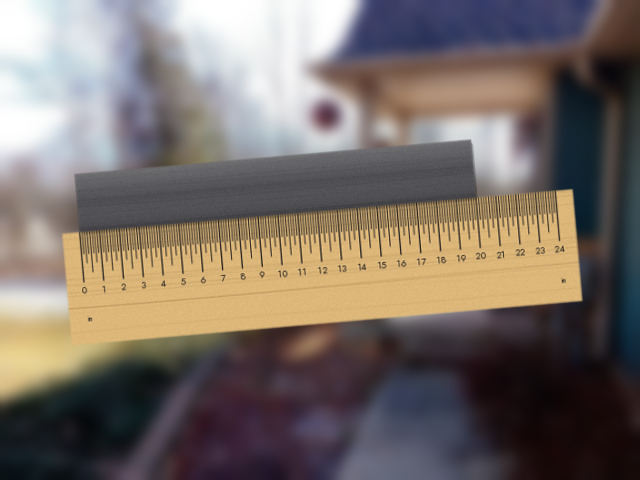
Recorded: 20,in
